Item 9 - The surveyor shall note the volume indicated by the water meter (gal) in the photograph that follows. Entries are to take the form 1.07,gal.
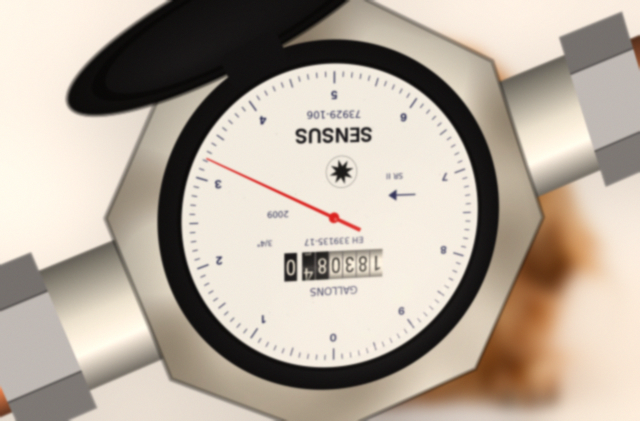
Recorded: 1830843.2,gal
